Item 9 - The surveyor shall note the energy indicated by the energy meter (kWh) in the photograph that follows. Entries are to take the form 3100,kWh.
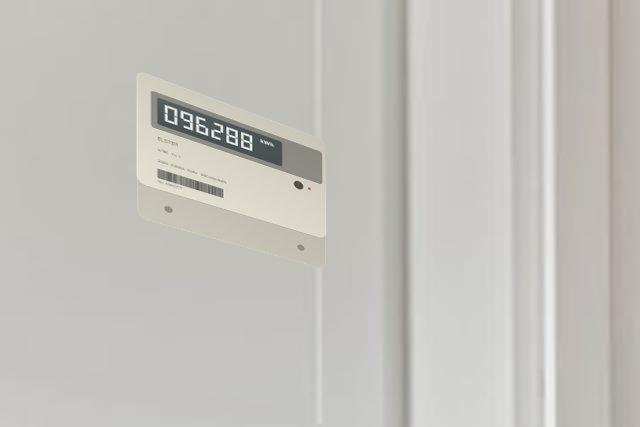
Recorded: 96288,kWh
